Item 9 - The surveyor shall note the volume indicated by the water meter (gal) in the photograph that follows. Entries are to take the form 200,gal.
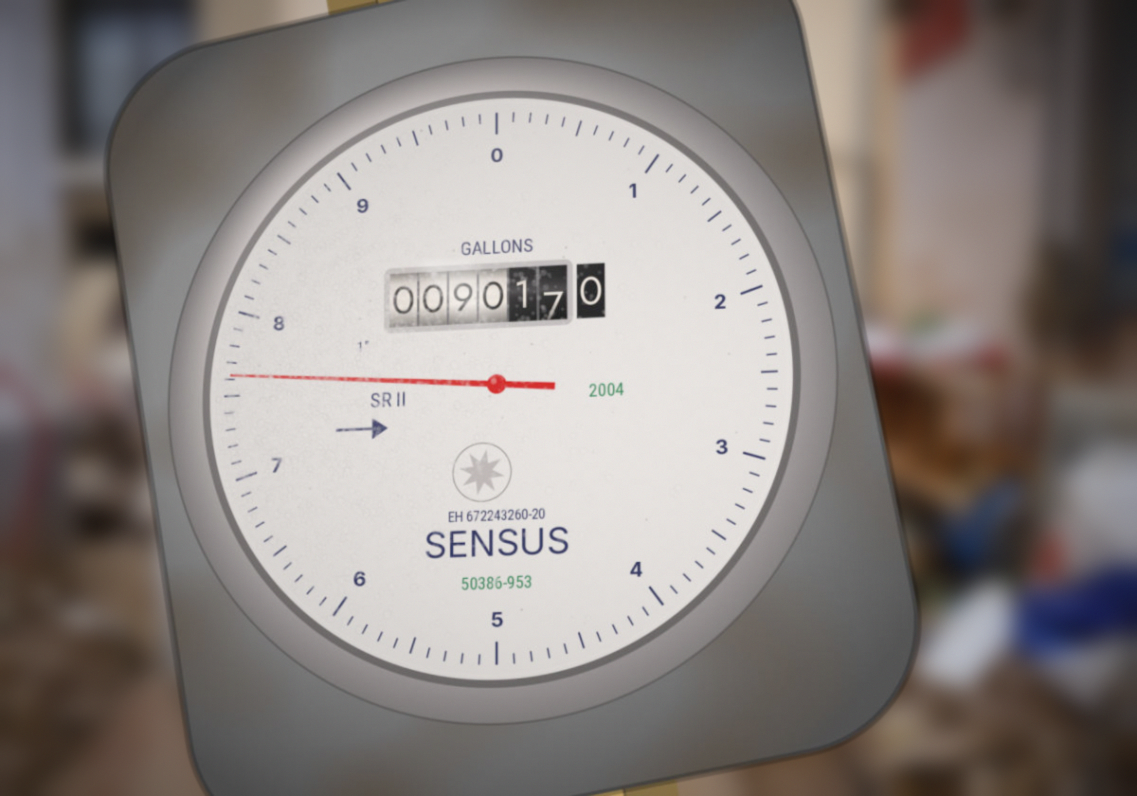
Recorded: 90167.6,gal
